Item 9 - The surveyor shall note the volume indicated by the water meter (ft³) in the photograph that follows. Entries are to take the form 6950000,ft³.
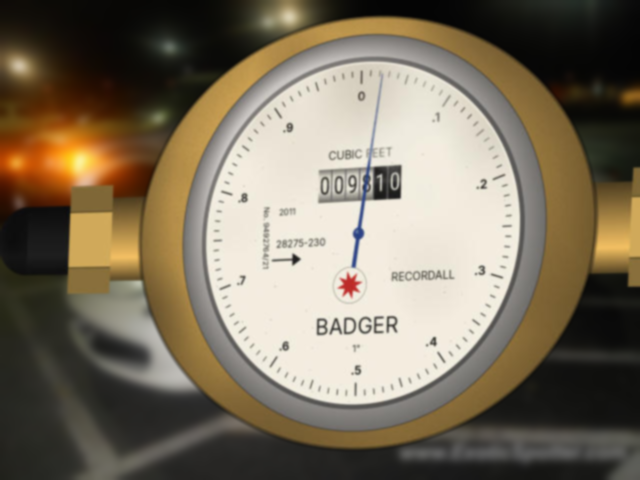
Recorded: 9810.02,ft³
